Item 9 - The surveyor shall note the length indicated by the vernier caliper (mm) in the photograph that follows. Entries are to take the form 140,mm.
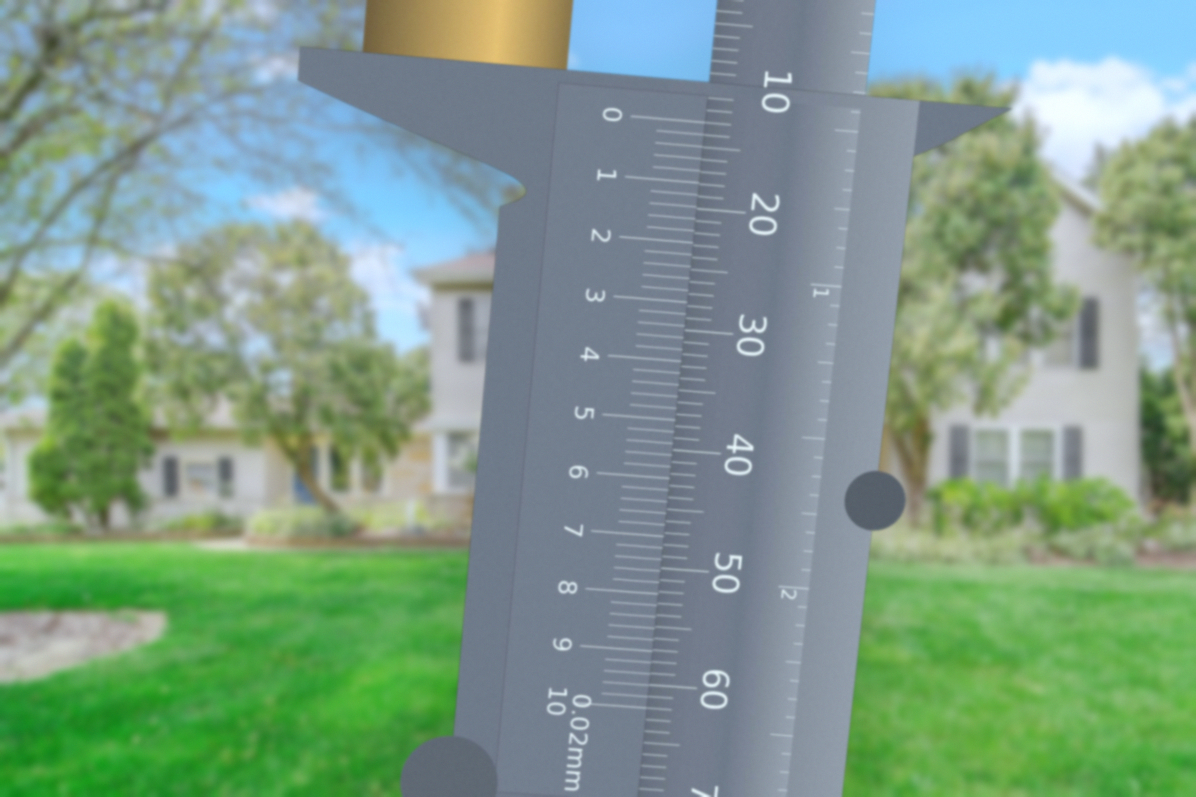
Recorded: 13.0,mm
